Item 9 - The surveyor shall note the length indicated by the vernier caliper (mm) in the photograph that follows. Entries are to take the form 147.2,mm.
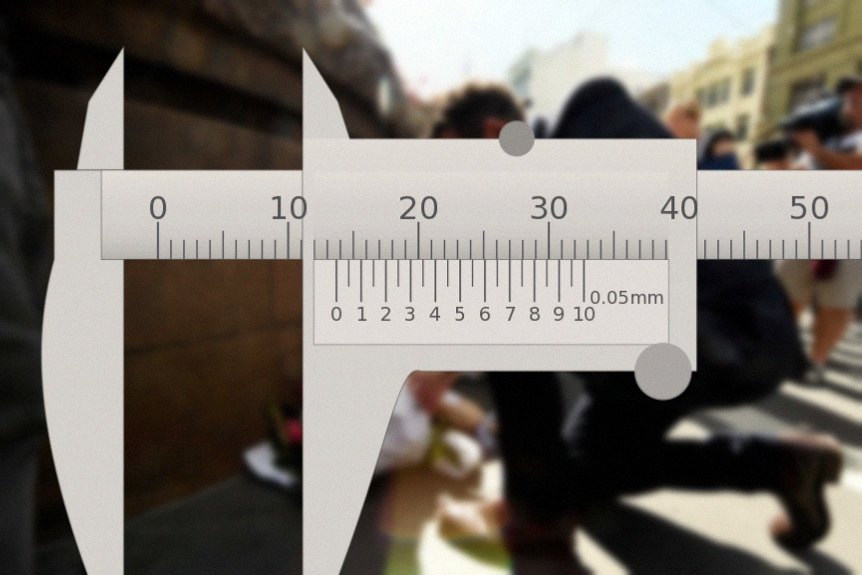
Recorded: 13.7,mm
